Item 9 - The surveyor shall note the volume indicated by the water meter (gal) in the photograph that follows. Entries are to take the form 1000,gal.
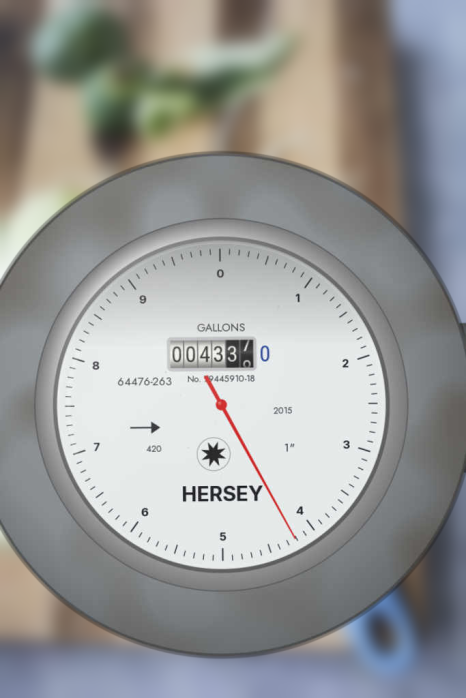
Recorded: 43374.2,gal
